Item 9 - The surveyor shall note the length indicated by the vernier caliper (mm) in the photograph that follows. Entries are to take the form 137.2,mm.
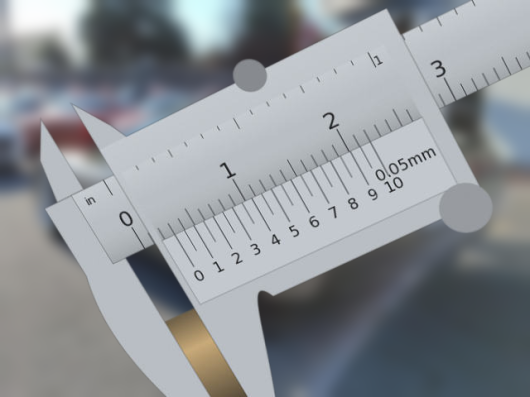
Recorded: 3.0,mm
